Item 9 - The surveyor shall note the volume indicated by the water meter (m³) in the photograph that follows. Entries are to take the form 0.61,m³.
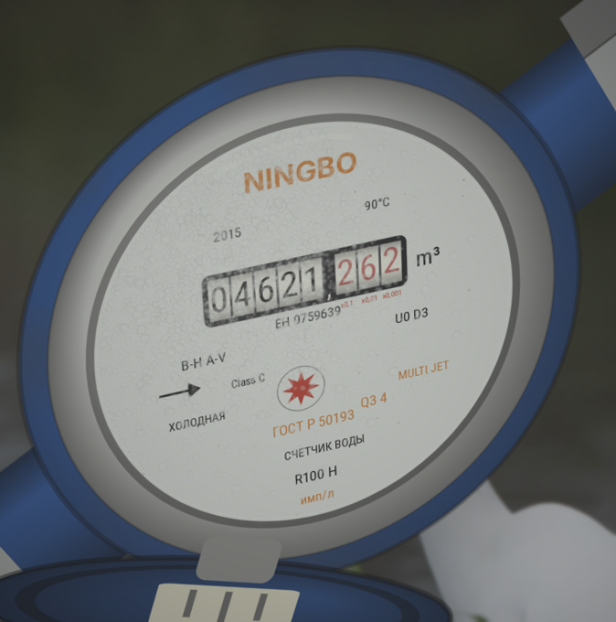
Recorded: 4621.262,m³
